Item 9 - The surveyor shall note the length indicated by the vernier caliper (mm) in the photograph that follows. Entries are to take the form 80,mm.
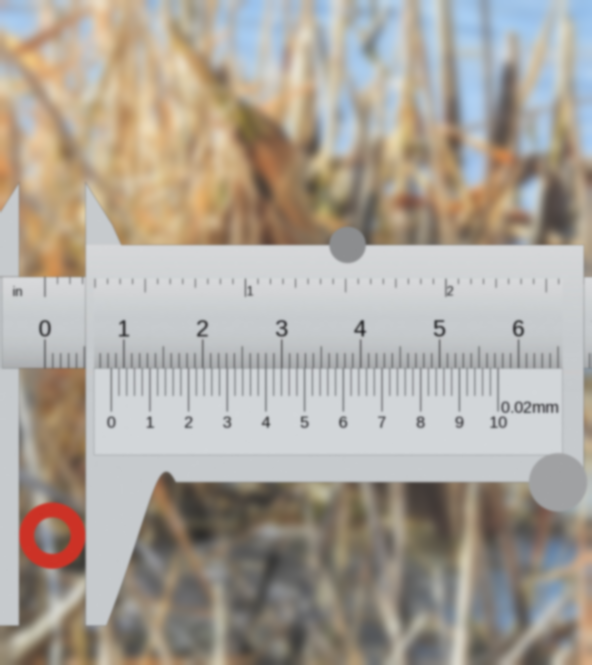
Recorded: 8.4,mm
